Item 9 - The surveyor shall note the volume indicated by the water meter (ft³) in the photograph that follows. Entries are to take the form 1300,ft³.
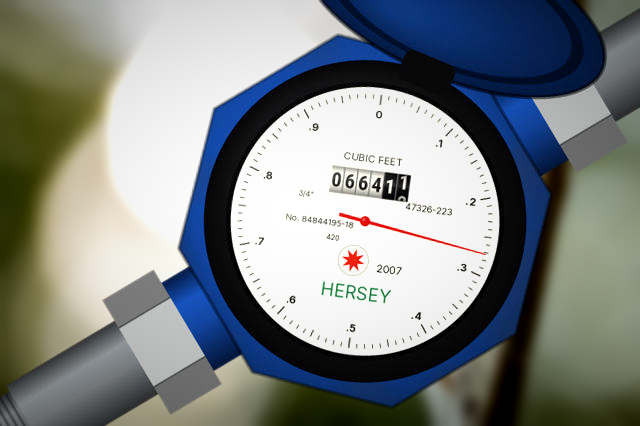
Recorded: 66411.27,ft³
